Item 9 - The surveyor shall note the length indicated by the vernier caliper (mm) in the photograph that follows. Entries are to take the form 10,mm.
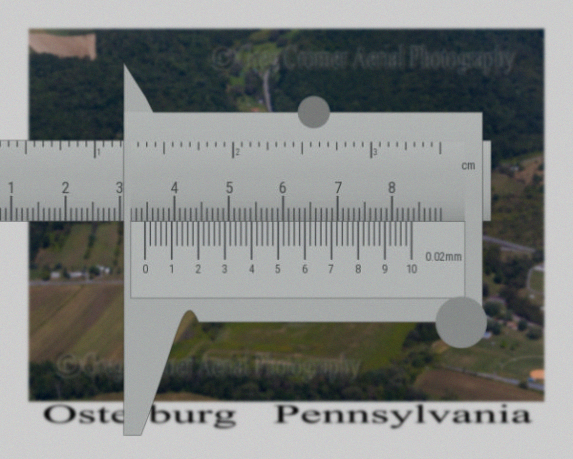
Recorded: 34.6,mm
